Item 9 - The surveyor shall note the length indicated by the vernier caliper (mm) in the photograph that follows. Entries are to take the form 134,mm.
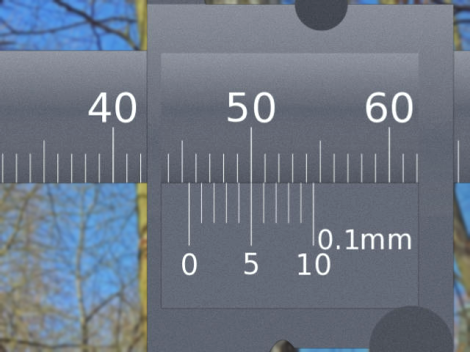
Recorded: 45.5,mm
